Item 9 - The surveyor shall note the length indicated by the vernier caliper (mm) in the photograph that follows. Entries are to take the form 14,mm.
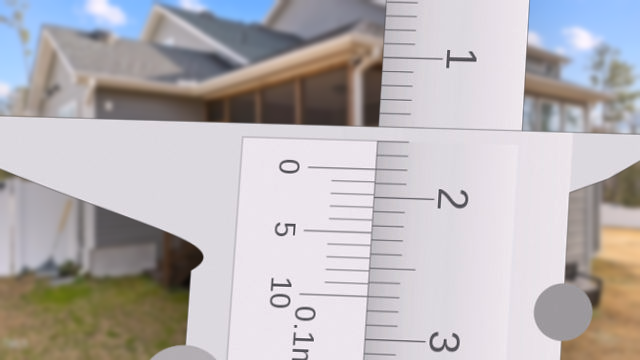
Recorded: 18.0,mm
